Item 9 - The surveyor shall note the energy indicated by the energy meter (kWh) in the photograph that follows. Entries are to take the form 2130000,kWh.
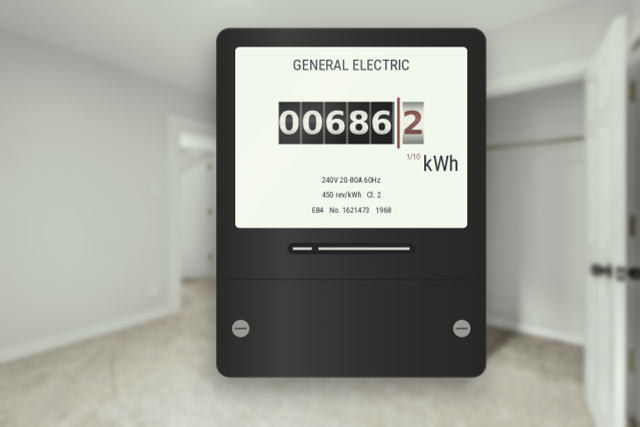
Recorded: 686.2,kWh
